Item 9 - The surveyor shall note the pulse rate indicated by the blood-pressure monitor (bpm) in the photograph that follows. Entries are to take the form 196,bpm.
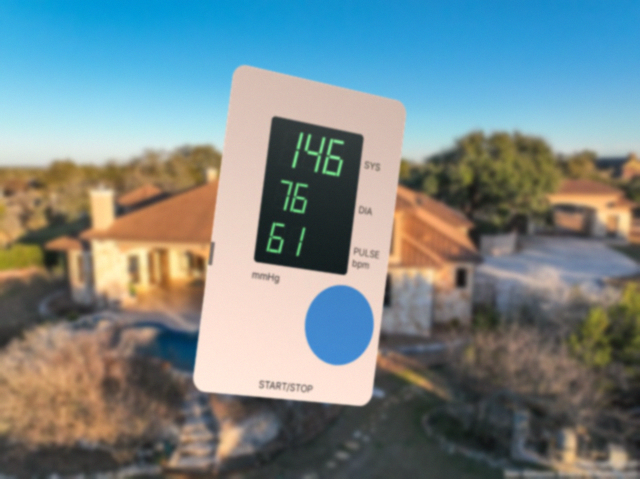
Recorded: 61,bpm
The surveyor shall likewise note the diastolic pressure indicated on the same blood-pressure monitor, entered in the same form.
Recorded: 76,mmHg
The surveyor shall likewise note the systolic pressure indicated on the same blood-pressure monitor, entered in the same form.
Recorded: 146,mmHg
